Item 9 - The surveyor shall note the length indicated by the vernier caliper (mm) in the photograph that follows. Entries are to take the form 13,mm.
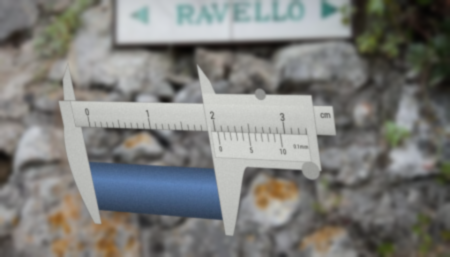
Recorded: 20.4,mm
